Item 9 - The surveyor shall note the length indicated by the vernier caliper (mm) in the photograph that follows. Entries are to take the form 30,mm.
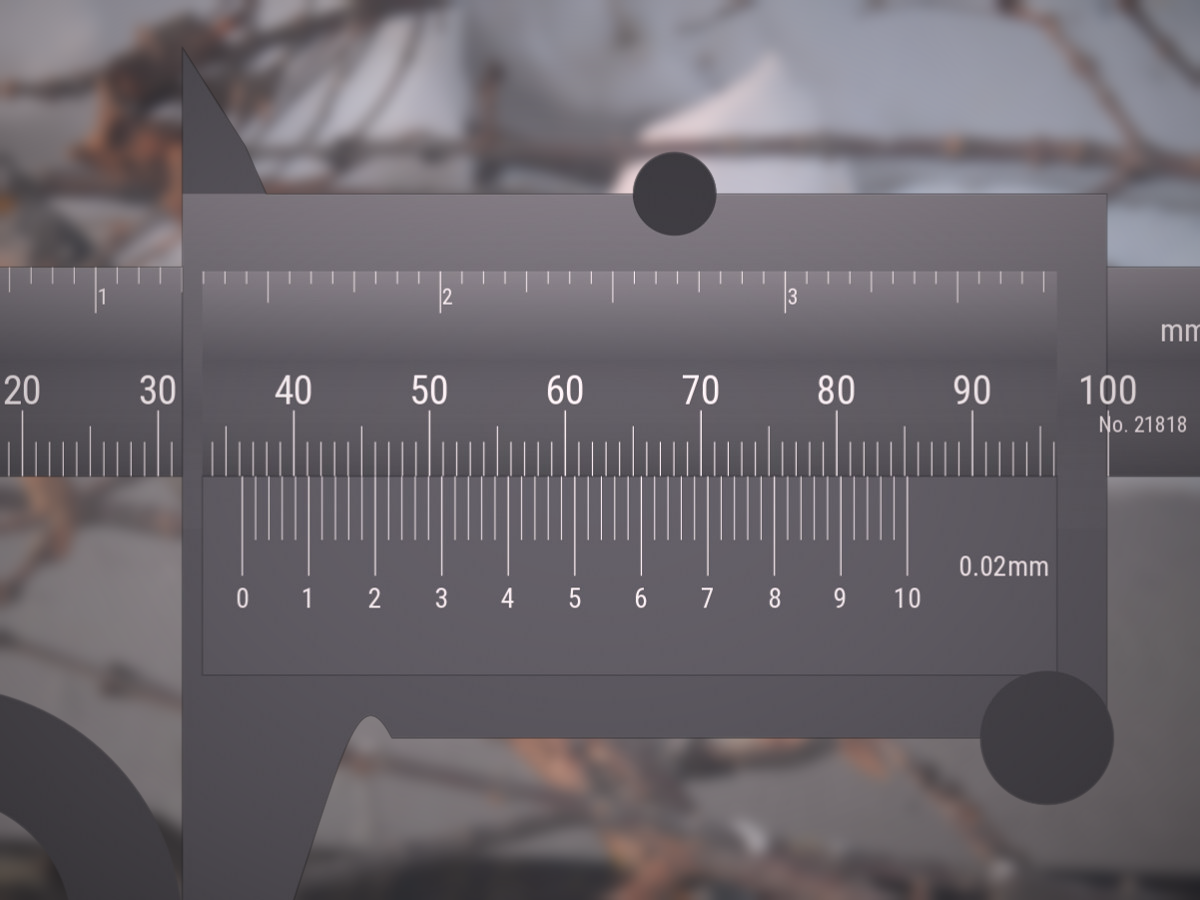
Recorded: 36.2,mm
